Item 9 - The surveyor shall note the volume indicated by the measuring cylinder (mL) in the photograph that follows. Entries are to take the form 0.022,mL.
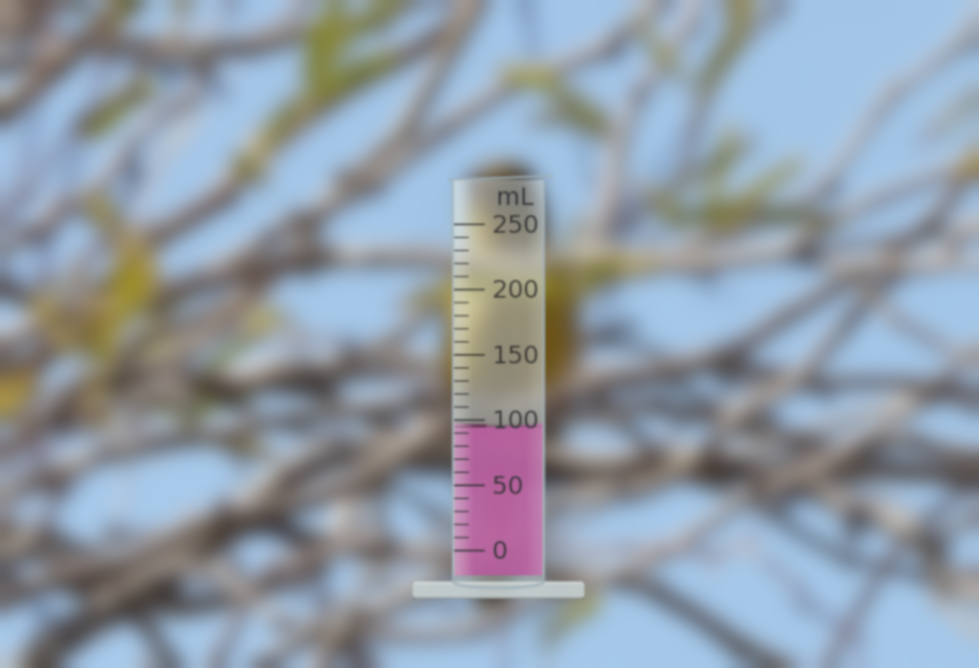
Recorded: 95,mL
